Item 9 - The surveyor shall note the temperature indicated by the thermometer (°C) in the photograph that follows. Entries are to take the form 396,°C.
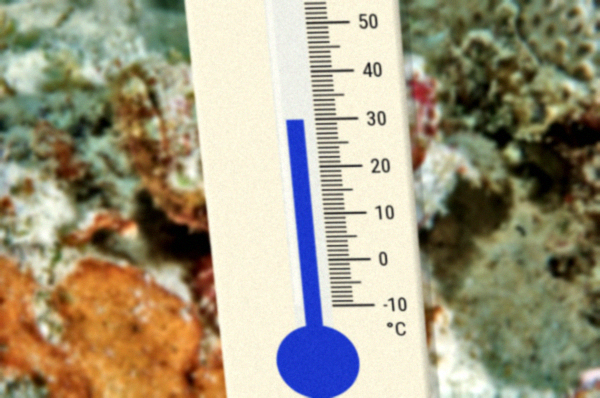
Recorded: 30,°C
